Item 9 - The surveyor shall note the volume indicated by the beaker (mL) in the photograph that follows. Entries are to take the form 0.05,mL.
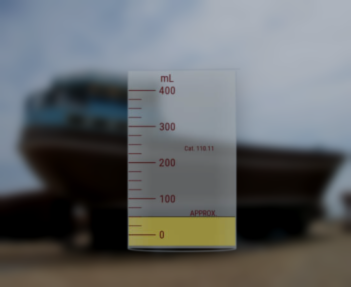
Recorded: 50,mL
